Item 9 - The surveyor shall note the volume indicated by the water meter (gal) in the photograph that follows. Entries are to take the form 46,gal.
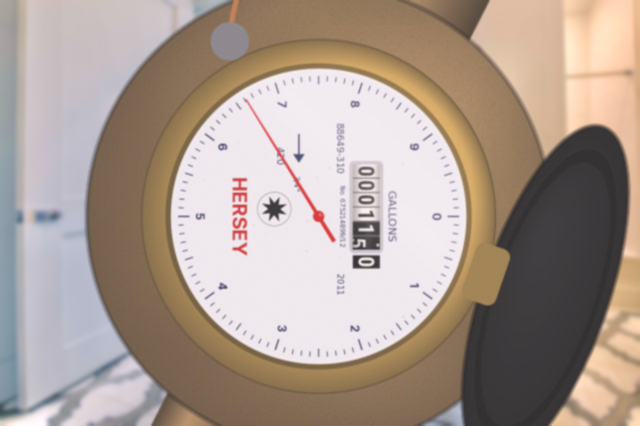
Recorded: 1146.6,gal
